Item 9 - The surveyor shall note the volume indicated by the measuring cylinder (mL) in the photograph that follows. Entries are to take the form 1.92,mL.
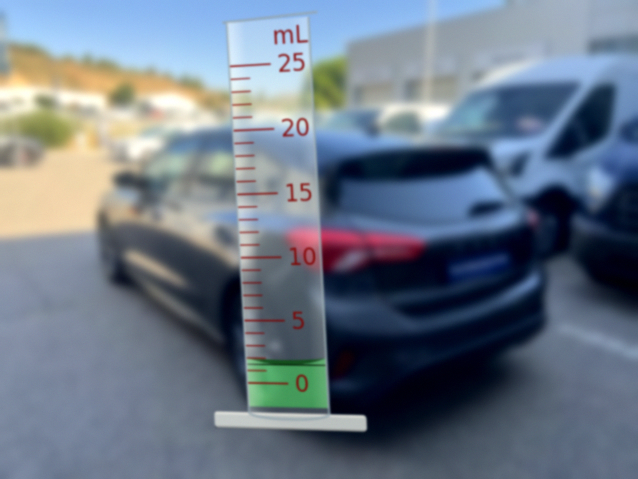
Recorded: 1.5,mL
